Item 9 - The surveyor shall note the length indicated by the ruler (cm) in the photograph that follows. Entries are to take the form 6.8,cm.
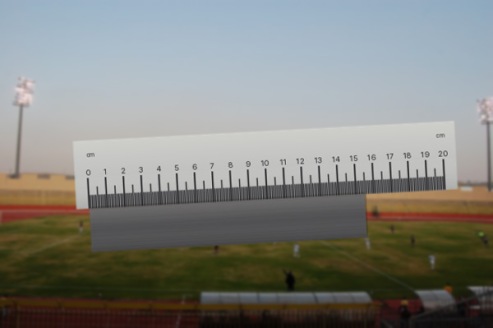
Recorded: 15.5,cm
